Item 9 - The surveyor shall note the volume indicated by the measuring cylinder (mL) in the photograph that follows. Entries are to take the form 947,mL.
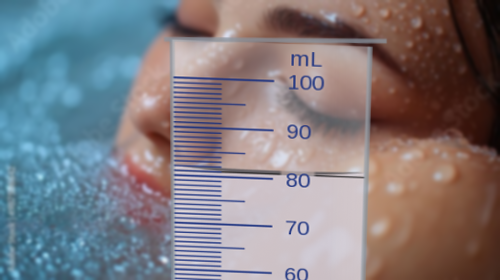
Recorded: 81,mL
